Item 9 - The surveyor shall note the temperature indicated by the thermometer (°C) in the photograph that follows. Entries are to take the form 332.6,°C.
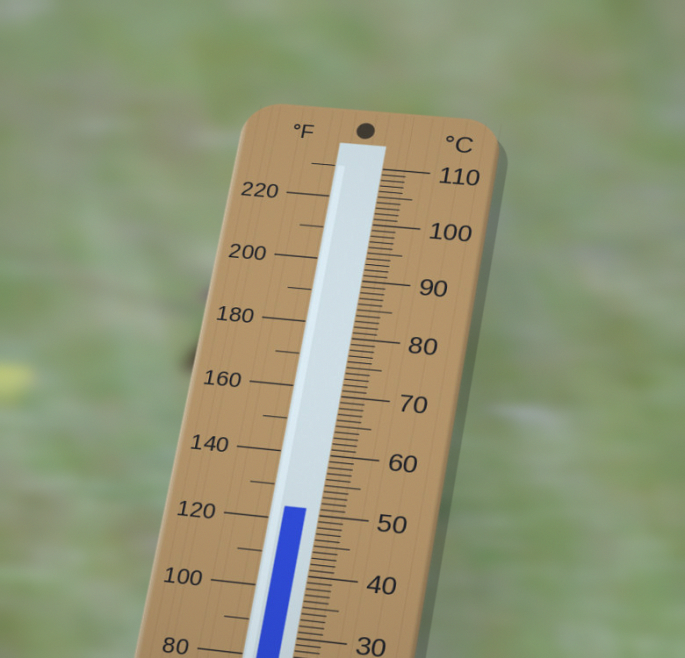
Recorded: 51,°C
